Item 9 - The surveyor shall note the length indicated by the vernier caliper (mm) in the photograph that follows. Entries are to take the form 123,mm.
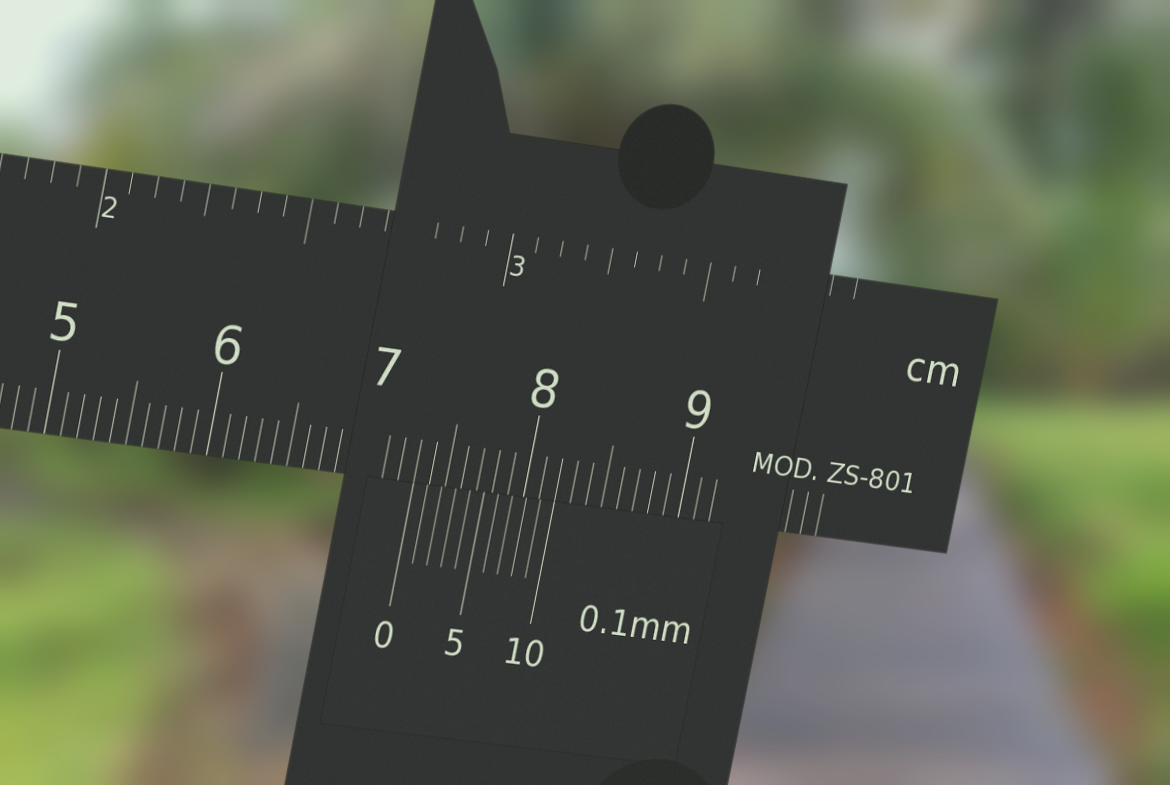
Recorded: 73.0,mm
